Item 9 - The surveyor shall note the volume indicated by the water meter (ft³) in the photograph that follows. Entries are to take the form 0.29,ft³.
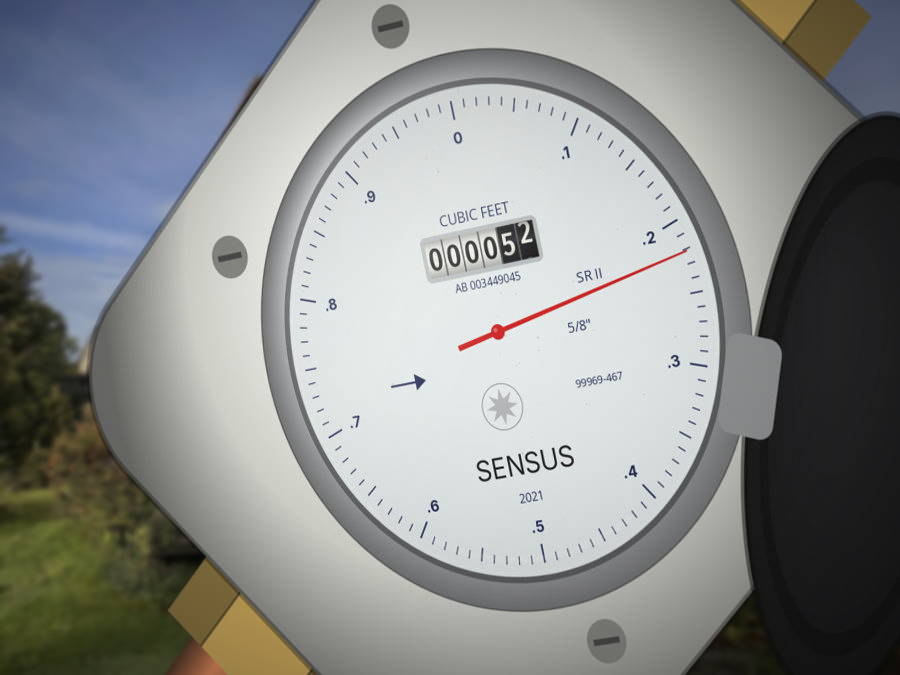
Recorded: 52.22,ft³
